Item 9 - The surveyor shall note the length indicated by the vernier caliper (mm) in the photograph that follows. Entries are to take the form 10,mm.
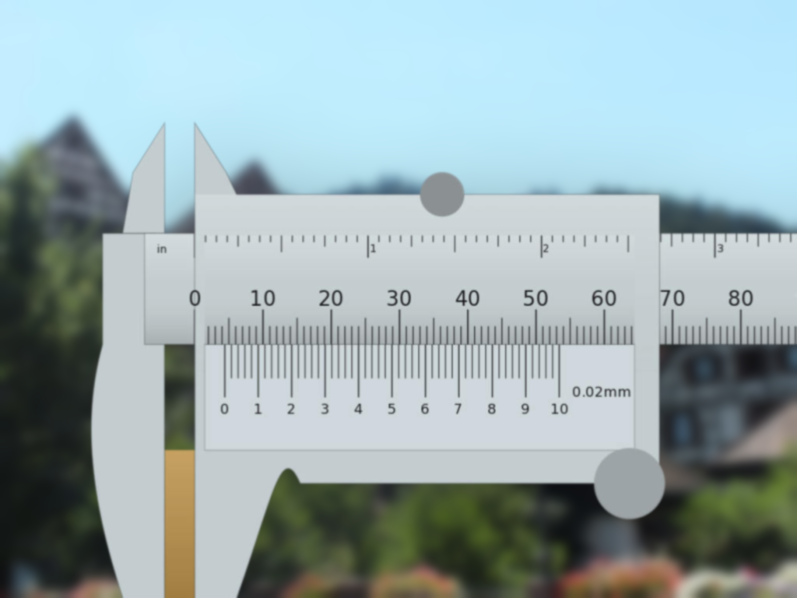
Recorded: 4.4,mm
